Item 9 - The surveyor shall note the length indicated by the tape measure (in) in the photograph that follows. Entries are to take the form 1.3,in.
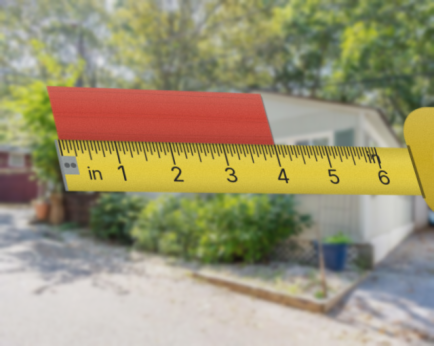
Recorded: 4,in
